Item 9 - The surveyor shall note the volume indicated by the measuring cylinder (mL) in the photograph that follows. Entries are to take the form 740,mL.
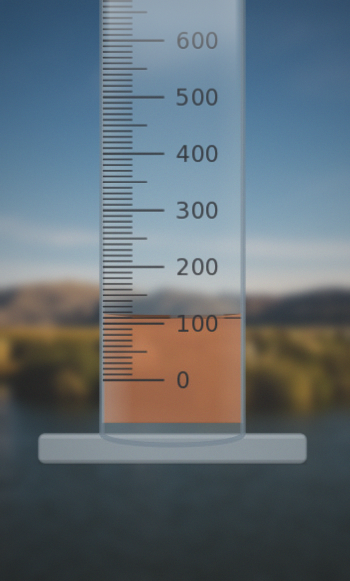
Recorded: 110,mL
